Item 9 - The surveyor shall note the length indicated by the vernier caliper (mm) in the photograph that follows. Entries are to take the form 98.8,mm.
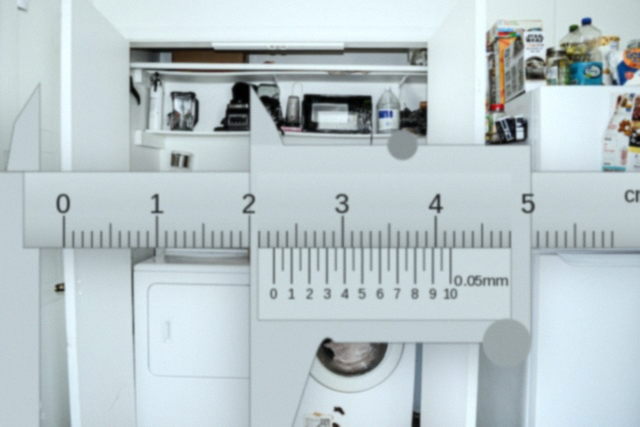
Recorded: 22.6,mm
